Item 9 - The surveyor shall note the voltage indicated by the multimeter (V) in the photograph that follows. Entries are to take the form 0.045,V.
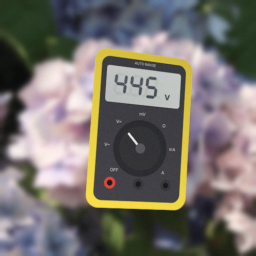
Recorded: 445,V
